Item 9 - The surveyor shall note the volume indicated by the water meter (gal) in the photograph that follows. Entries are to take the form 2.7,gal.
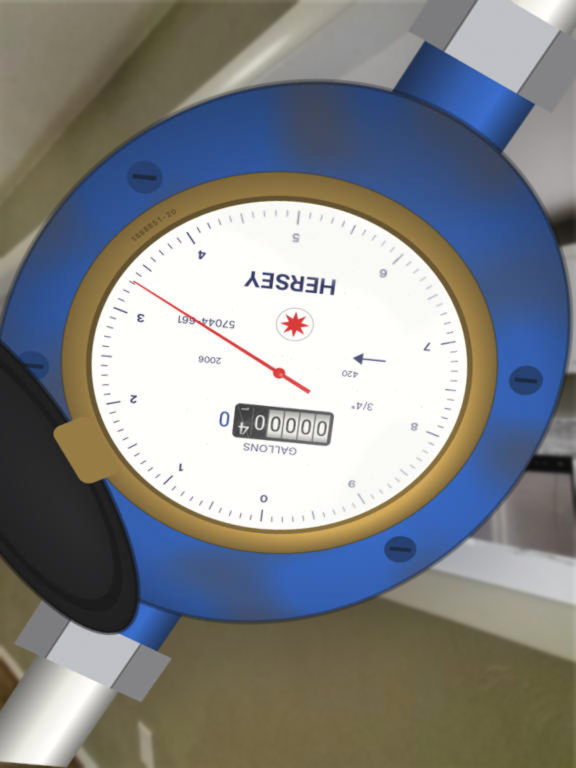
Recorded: 43.3,gal
